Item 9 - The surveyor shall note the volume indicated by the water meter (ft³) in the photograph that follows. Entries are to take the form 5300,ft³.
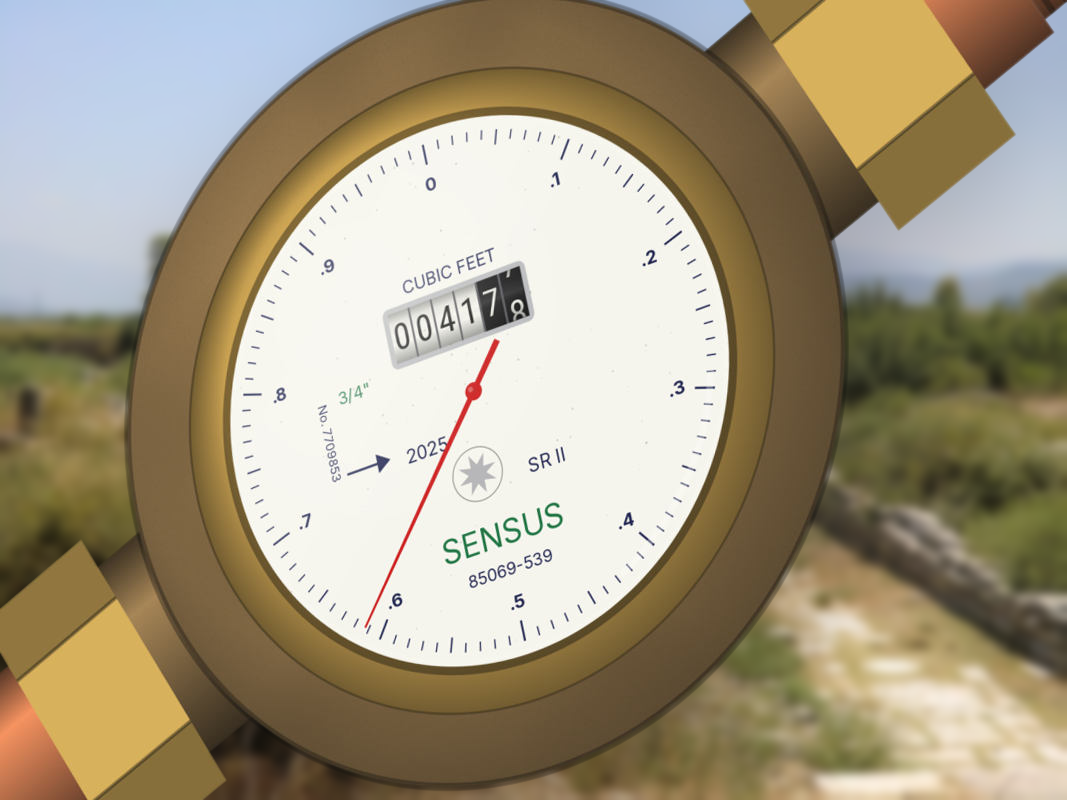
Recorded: 4177.61,ft³
